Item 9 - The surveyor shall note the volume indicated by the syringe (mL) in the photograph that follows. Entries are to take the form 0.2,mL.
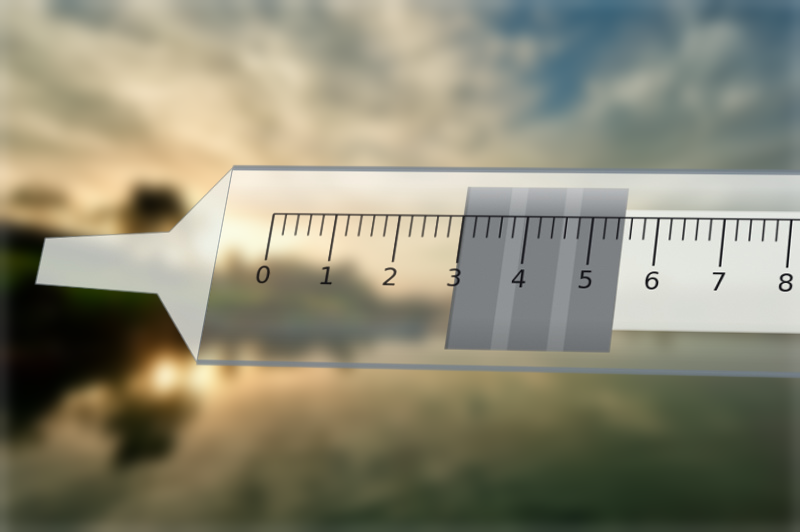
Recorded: 3,mL
